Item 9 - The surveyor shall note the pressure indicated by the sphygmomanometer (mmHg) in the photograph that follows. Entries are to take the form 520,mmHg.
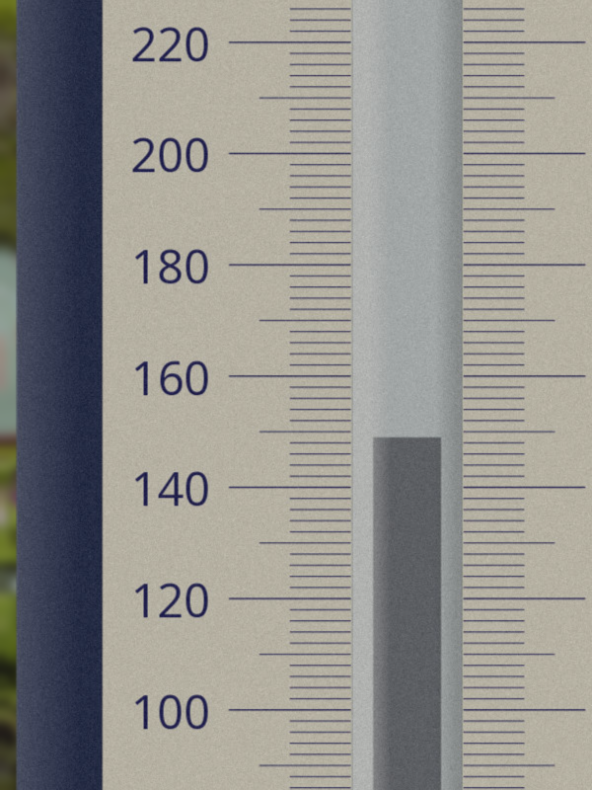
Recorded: 149,mmHg
